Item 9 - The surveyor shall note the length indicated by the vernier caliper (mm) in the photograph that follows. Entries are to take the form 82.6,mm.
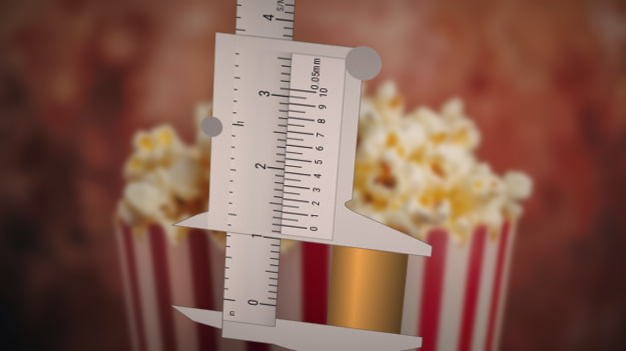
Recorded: 12.0,mm
